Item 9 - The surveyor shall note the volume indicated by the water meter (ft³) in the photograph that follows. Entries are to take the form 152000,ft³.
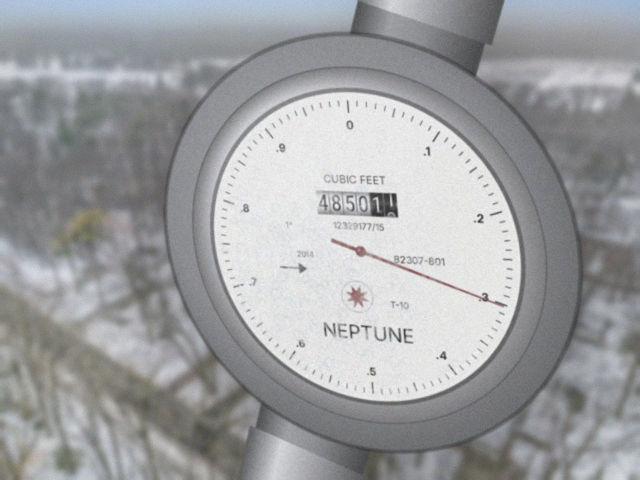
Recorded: 485011.30,ft³
